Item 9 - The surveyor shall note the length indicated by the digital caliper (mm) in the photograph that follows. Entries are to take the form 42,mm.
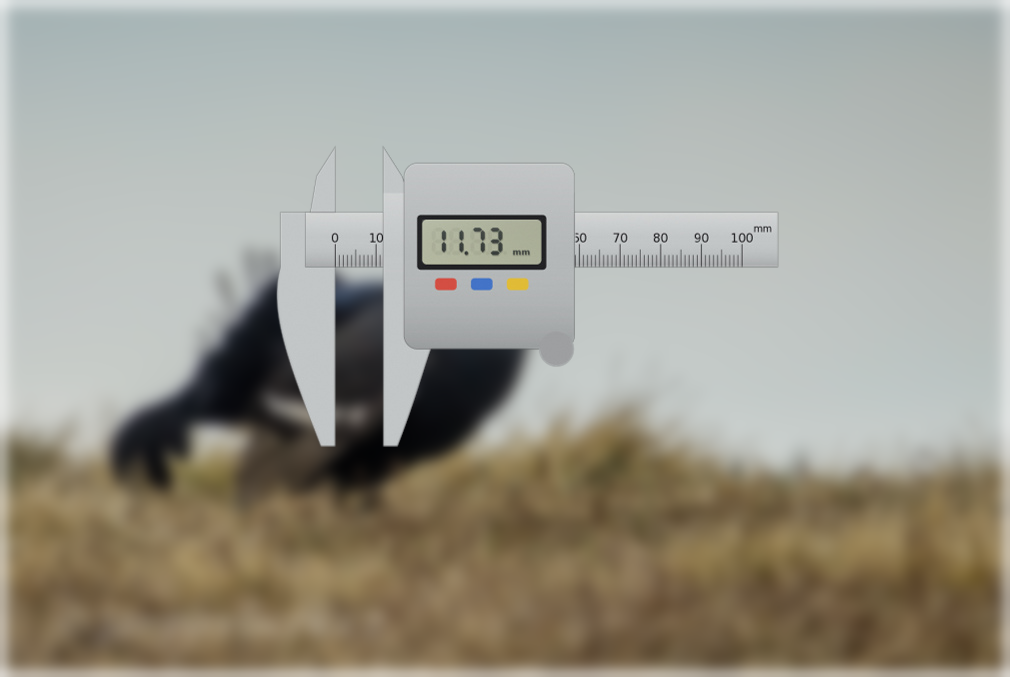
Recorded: 11.73,mm
